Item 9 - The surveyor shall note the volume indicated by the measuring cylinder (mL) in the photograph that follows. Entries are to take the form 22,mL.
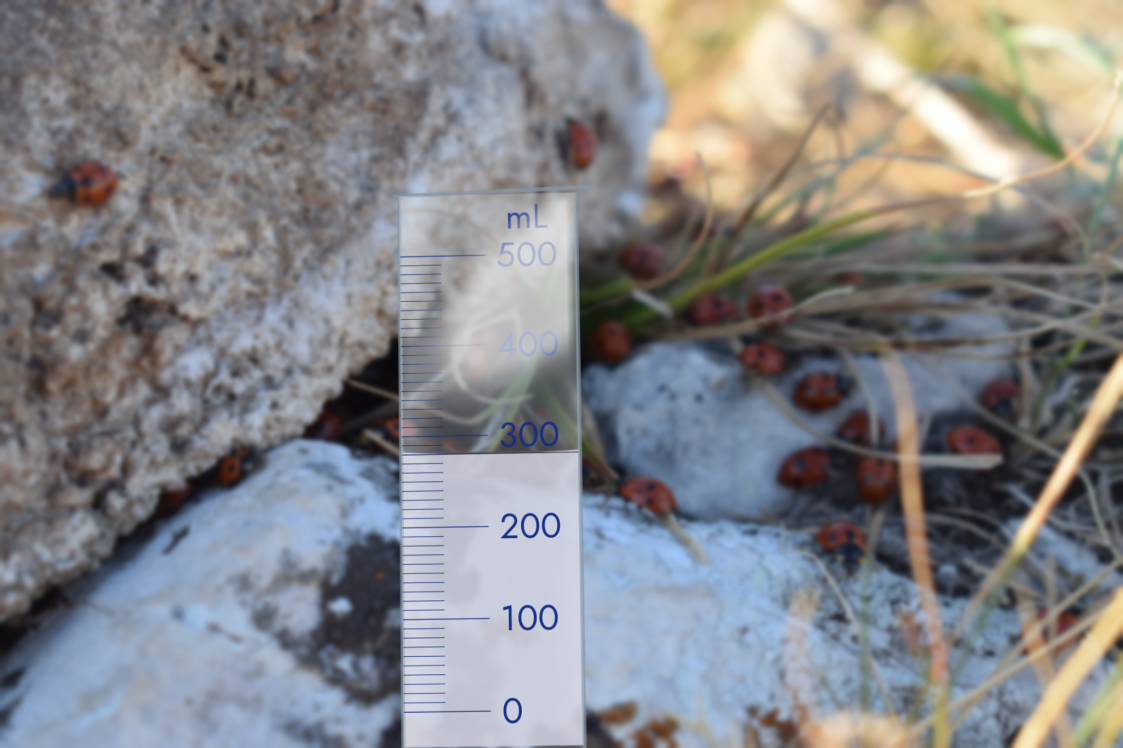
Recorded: 280,mL
